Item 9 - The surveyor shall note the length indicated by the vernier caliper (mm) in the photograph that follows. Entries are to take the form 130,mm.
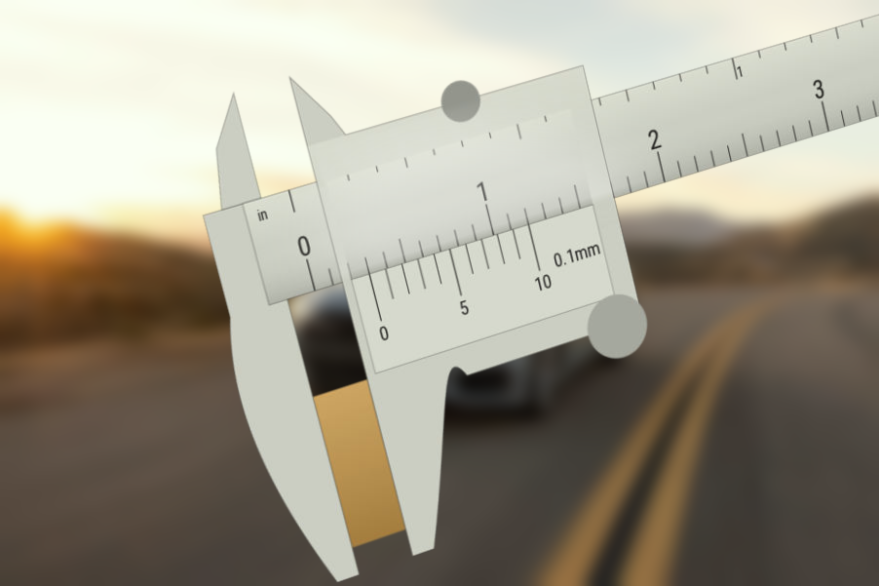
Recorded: 3.0,mm
